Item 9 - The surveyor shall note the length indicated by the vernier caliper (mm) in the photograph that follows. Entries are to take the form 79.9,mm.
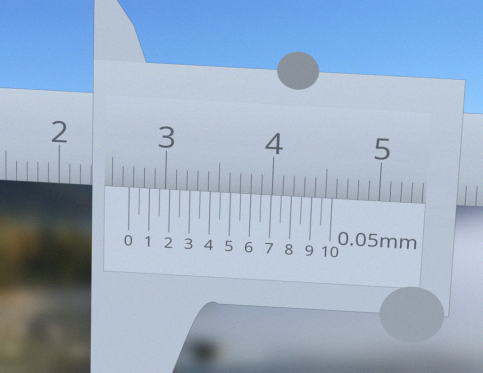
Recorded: 26.6,mm
